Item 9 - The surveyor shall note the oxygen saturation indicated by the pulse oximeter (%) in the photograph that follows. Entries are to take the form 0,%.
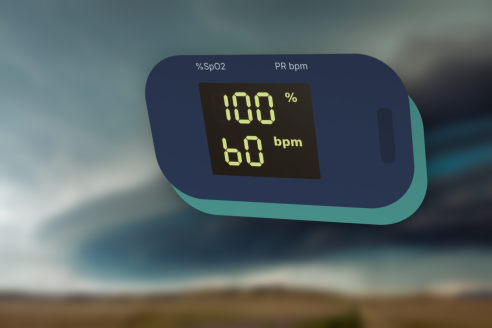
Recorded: 100,%
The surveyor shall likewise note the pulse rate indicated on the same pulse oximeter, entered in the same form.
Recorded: 60,bpm
